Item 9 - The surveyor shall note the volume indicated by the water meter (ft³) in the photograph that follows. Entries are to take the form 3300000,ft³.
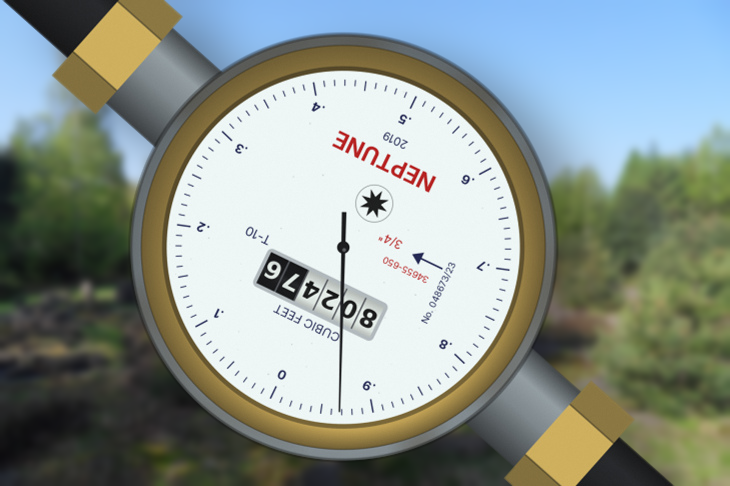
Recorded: 802475.93,ft³
